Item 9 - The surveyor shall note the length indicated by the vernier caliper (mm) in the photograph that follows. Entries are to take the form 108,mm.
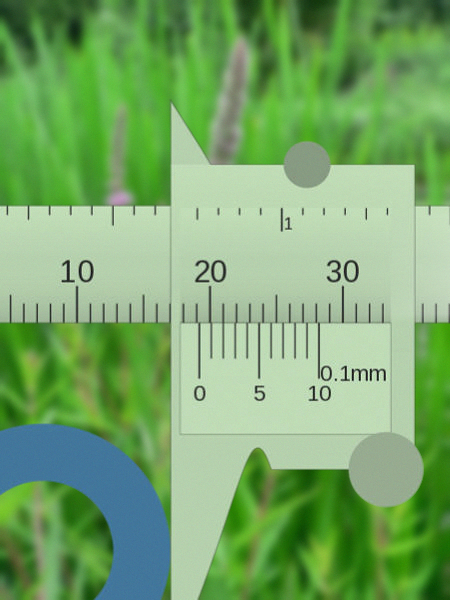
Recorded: 19.2,mm
